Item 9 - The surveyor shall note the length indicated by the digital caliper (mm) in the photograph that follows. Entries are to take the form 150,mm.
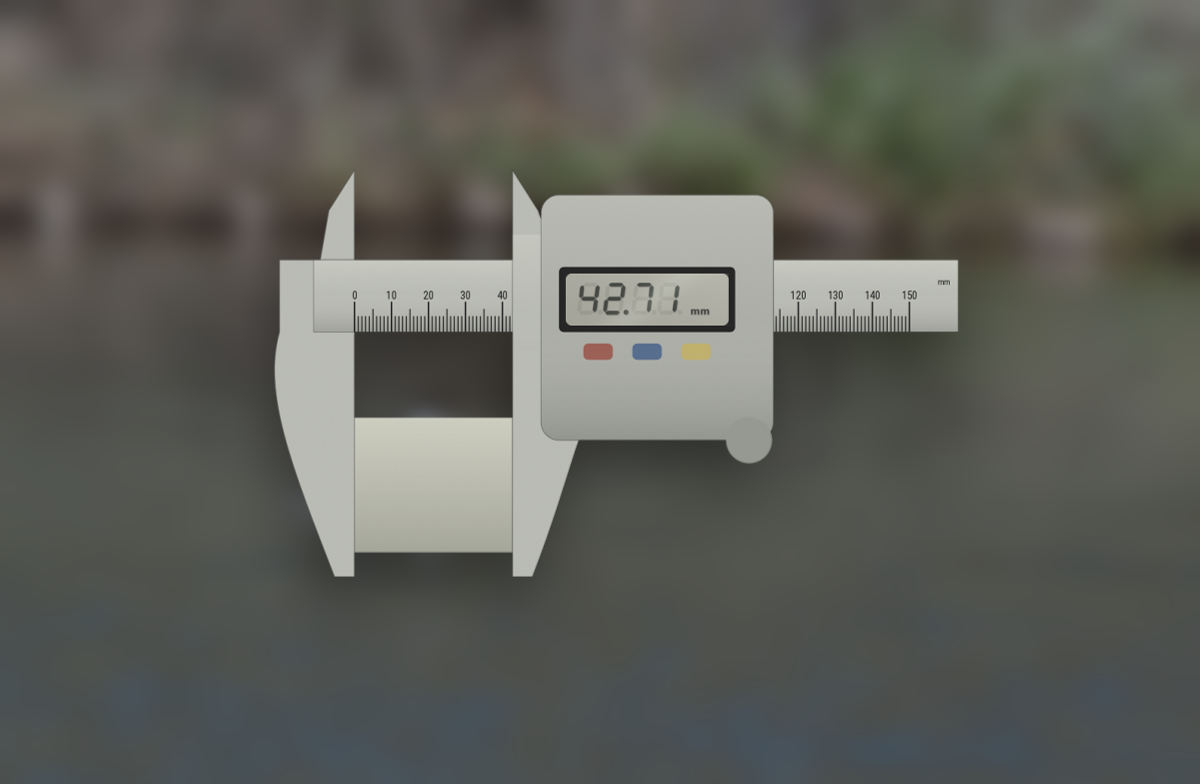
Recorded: 42.71,mm
